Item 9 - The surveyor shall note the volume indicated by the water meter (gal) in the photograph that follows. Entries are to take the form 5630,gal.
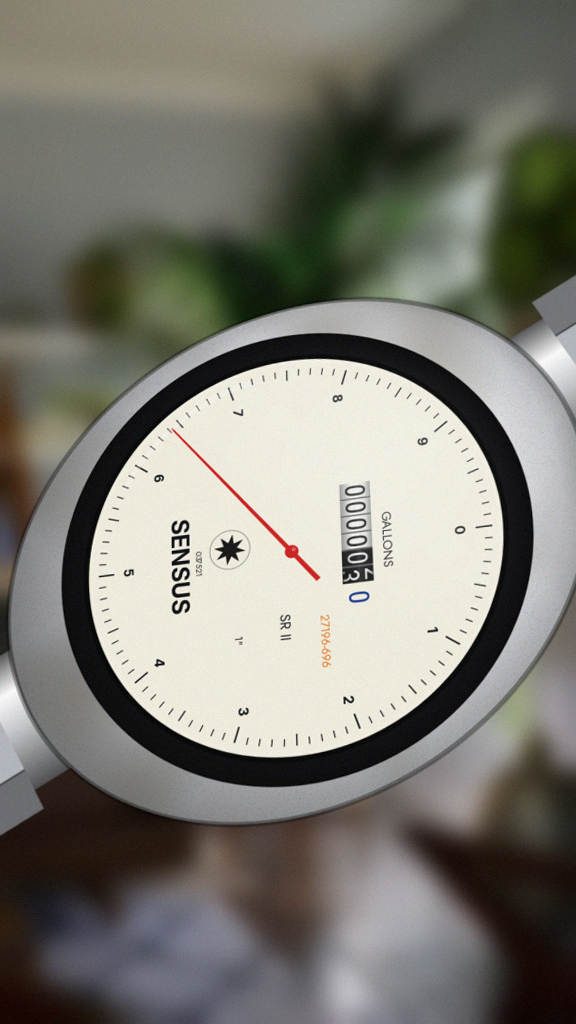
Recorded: 26.4,gal
